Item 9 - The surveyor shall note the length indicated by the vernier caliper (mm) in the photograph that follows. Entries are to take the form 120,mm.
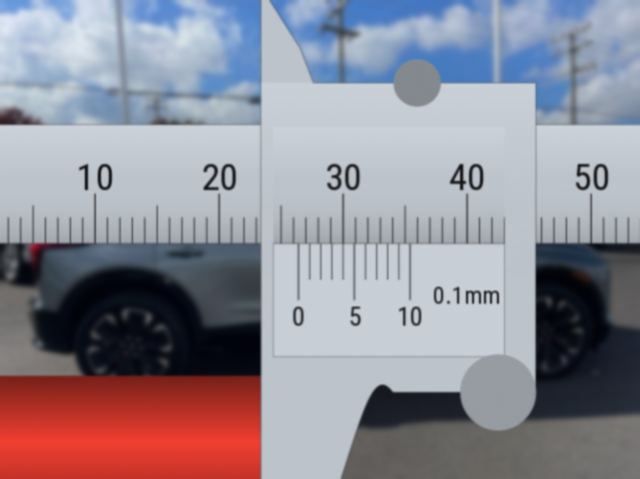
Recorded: 26.4,mm
